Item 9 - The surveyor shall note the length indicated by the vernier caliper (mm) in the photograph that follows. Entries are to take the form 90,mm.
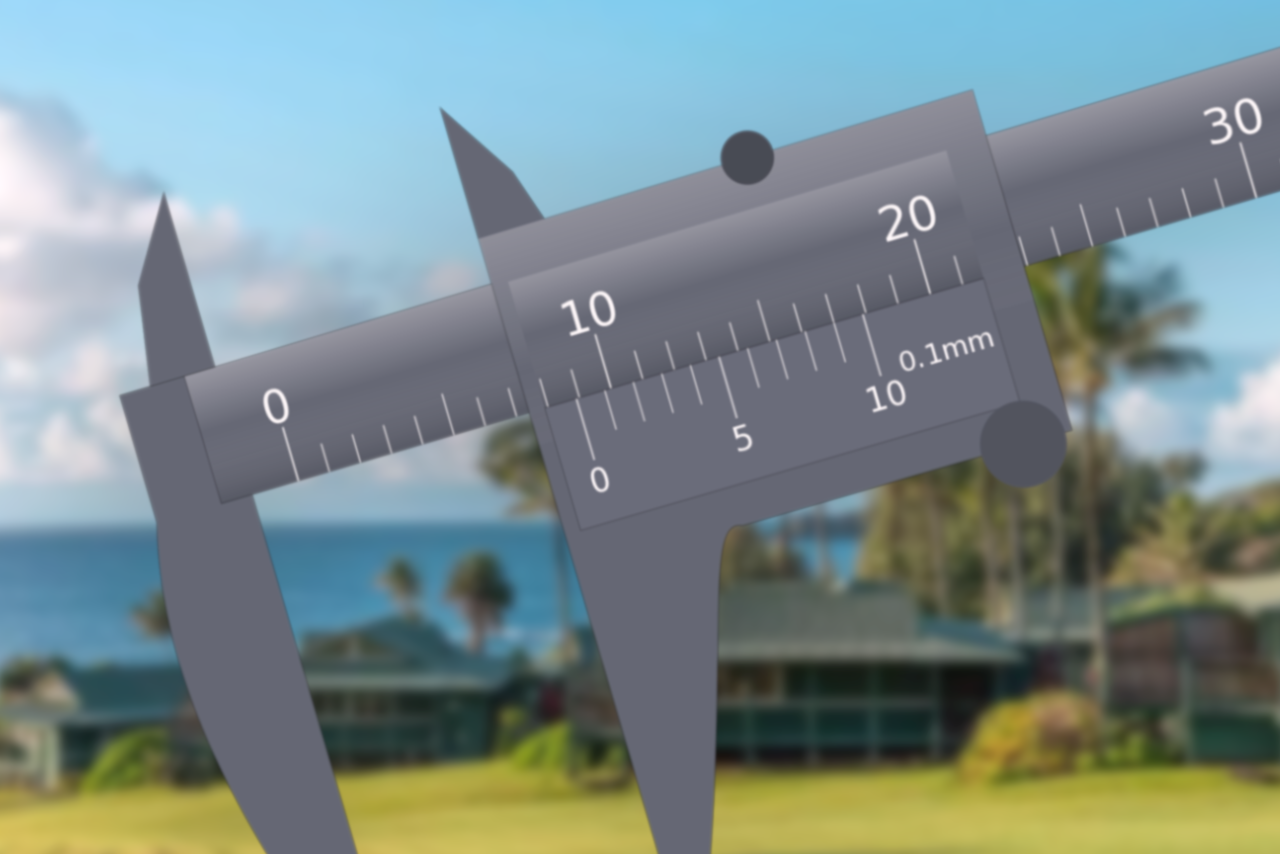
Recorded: 8.9,mm
